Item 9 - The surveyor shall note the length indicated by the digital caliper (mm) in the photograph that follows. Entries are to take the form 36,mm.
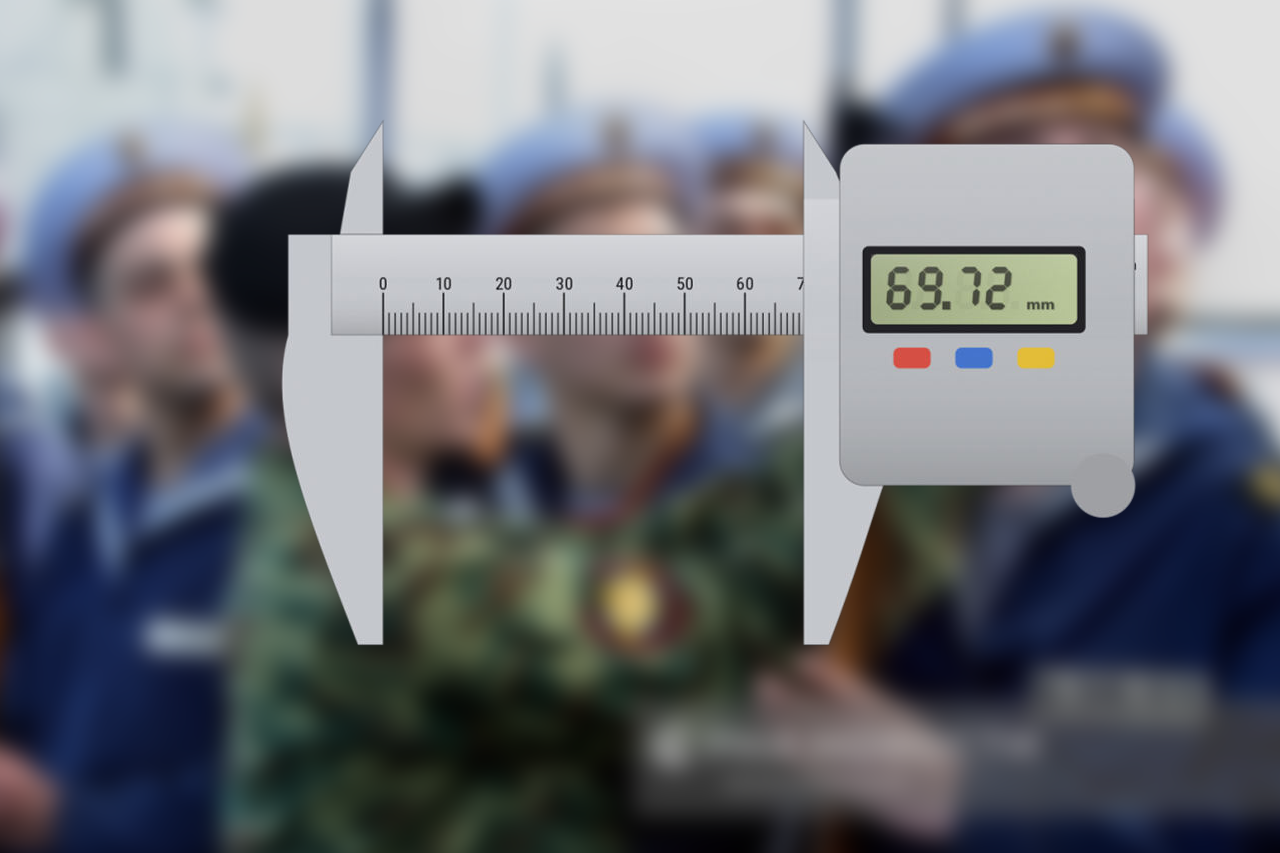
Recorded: 69.72,mm
